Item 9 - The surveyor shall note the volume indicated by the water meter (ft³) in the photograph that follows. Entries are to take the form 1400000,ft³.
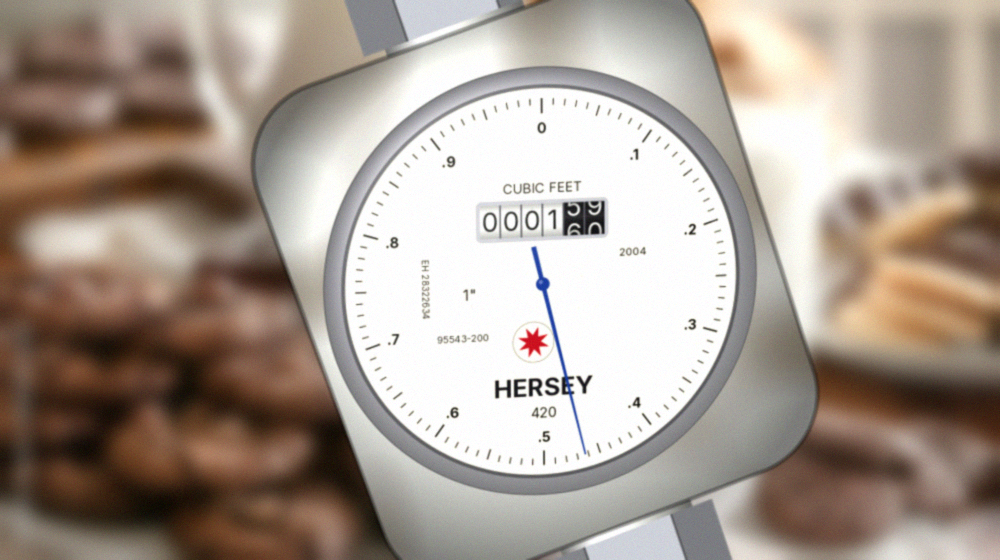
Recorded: 159.46,ft³
